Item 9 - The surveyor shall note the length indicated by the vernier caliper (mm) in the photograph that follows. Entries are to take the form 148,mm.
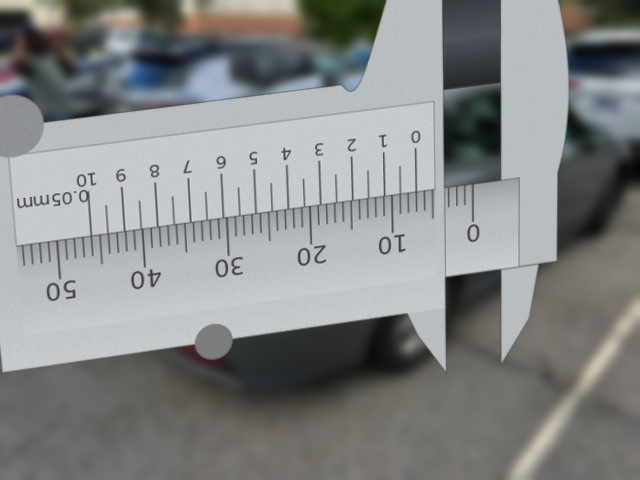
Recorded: 7.0,mm
